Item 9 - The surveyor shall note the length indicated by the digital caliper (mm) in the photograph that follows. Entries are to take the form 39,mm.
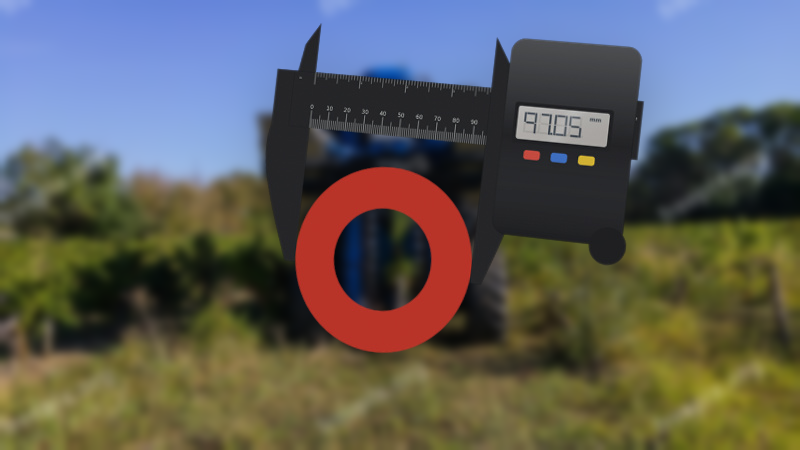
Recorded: 97.05,mm
